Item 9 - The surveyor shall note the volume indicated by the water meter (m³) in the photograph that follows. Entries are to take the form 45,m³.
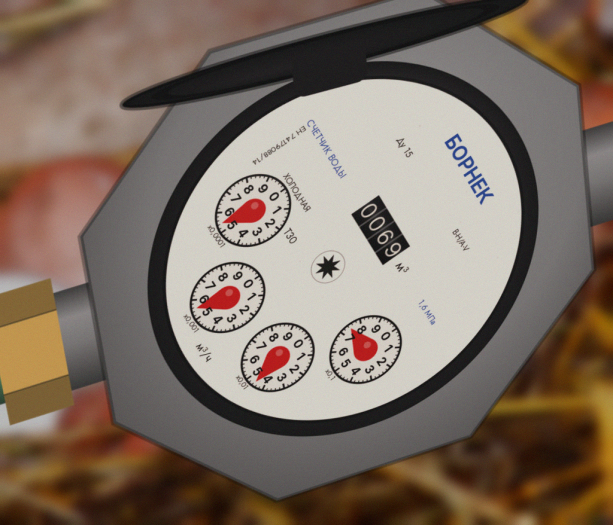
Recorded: 69.7455,m³
